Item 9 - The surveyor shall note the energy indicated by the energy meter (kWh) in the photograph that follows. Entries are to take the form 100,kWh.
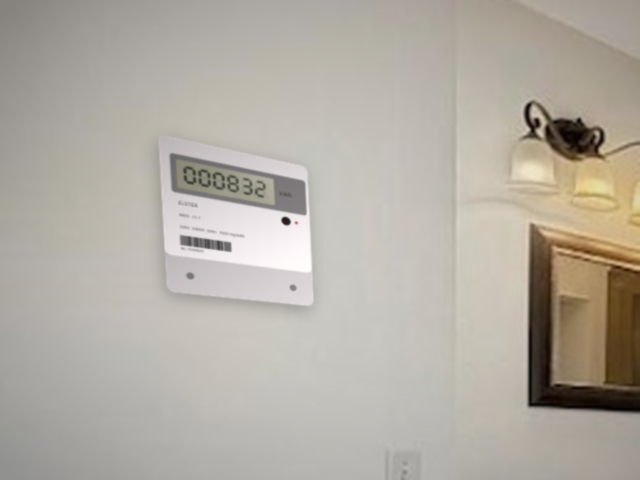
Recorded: 832,kWh
